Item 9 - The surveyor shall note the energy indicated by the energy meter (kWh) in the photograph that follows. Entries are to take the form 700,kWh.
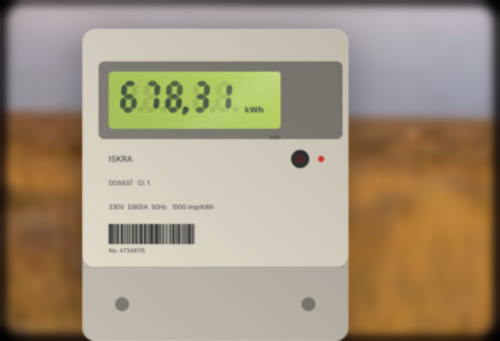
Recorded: 678.31,kWh
